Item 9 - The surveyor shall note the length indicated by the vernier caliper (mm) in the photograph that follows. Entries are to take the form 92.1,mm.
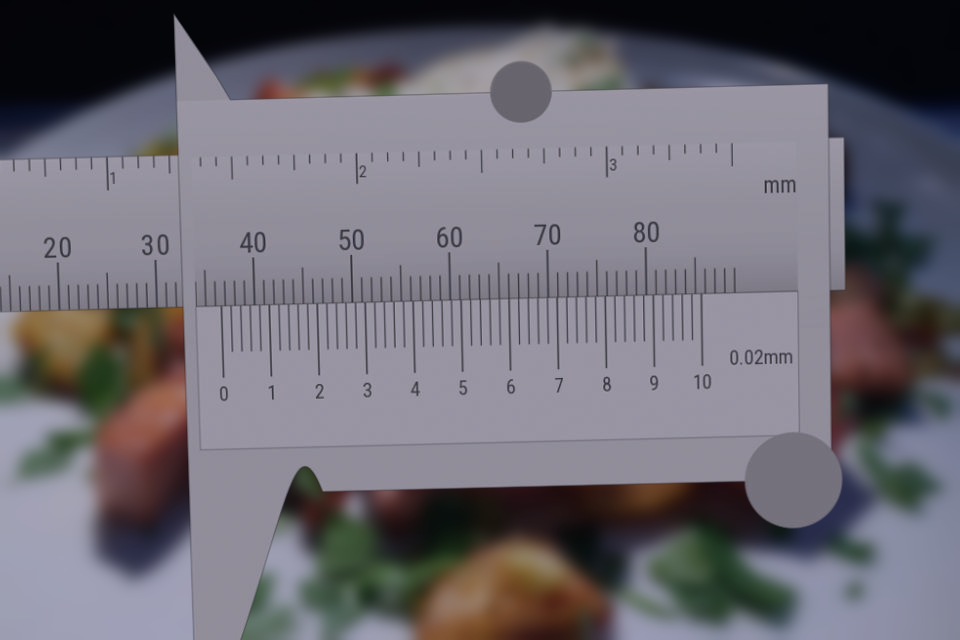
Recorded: 36.6,mm
